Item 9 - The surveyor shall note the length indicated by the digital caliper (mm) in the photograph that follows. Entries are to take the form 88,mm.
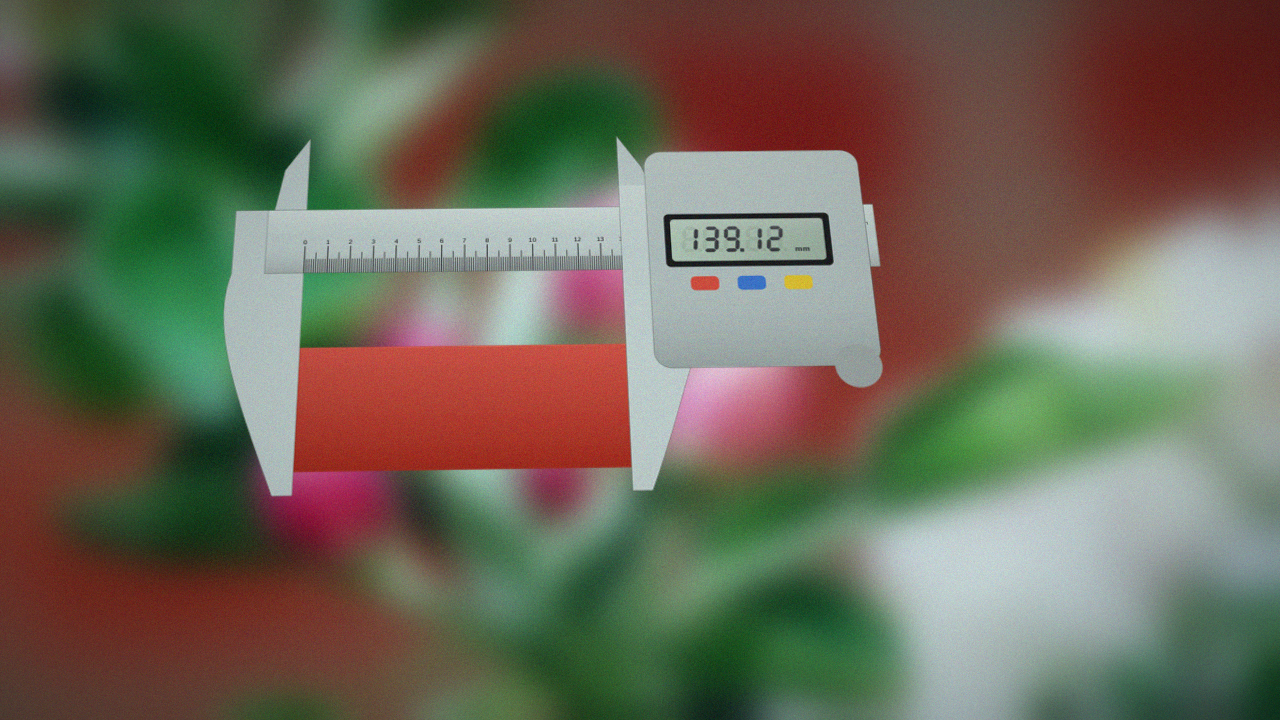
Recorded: 139.12,mm
